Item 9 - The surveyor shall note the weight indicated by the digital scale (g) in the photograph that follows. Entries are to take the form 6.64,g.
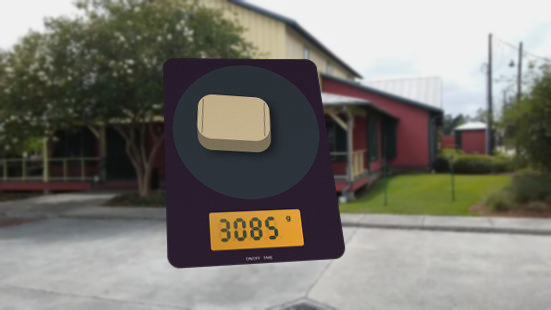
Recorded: 3085,g
